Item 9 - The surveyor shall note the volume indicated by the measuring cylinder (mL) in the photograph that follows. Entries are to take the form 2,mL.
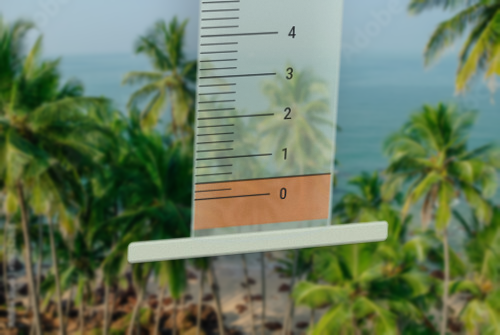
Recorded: 0.4,mL
